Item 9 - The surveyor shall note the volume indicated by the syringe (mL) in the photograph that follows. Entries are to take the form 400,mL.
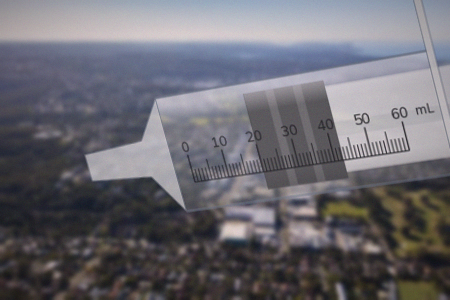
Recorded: 20,mL
